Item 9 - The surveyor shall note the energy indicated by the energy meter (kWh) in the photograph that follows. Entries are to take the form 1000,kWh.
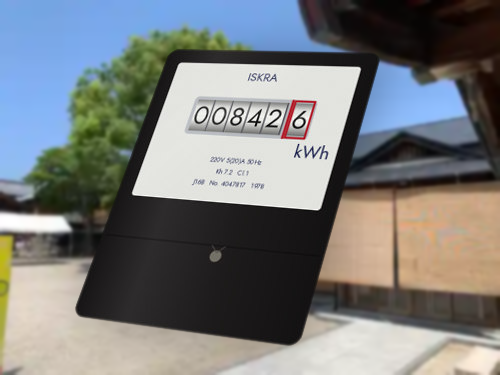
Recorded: 842.6,kWh
